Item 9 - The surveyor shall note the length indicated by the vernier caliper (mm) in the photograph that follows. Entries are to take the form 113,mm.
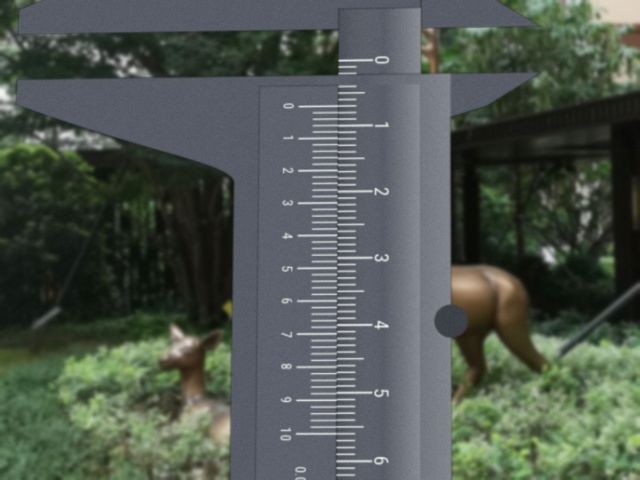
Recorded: 7.0,mm
